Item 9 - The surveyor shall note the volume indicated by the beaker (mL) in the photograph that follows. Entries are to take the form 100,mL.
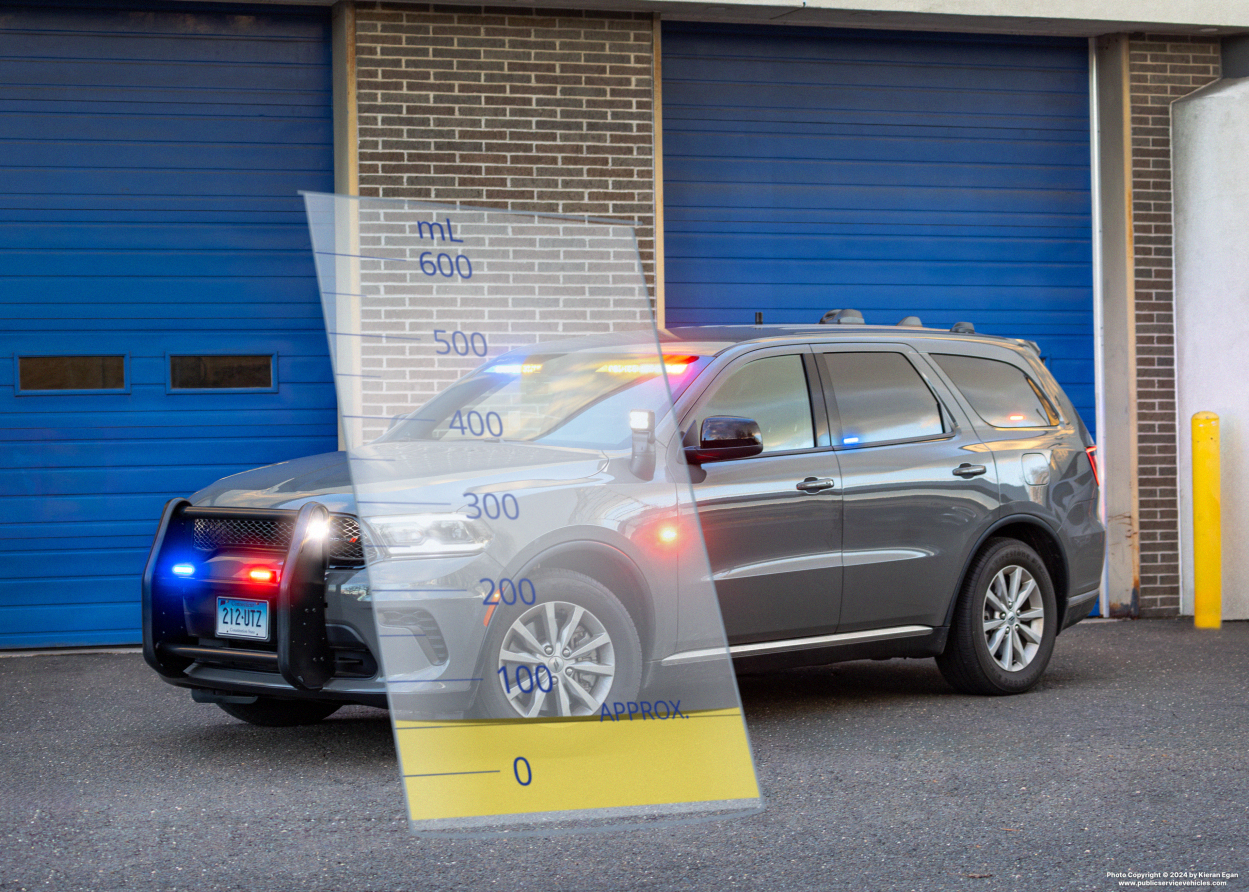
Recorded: 50,mL
